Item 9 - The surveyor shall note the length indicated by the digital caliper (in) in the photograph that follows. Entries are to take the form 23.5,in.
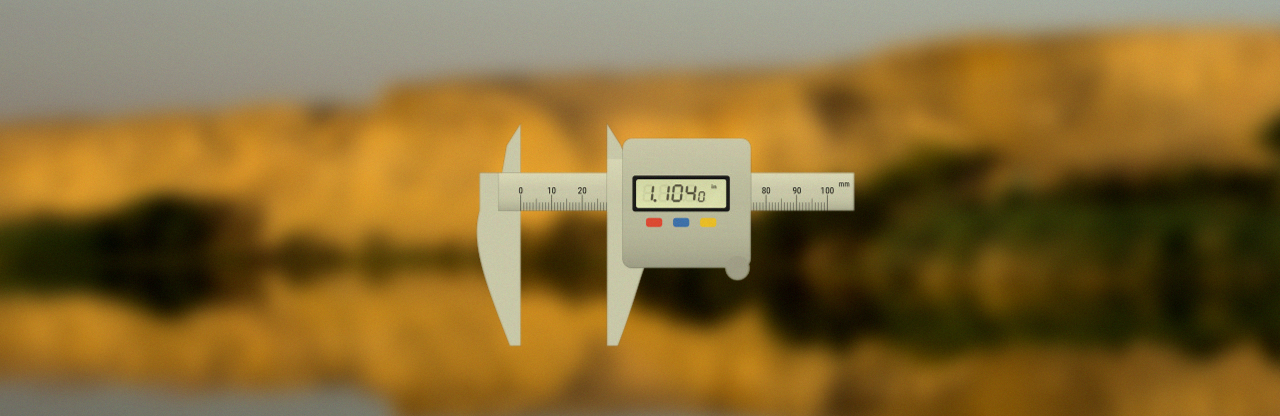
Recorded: 1.1040,in
